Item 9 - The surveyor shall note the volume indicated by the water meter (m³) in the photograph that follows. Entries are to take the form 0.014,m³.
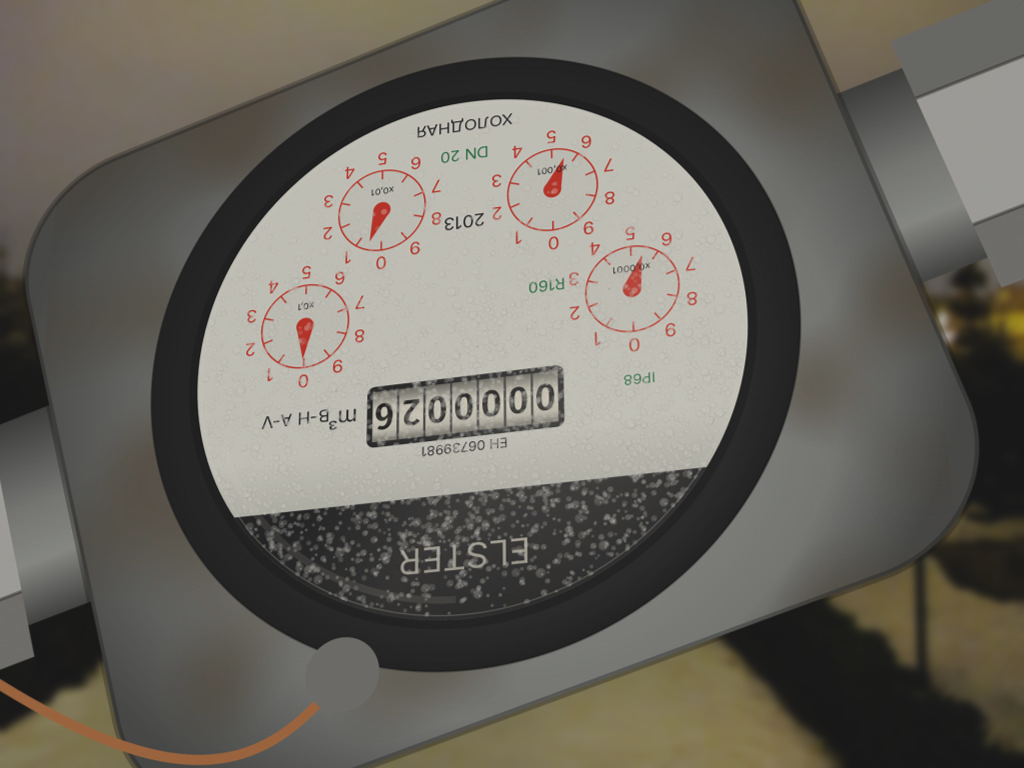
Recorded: 26.0055,m³
